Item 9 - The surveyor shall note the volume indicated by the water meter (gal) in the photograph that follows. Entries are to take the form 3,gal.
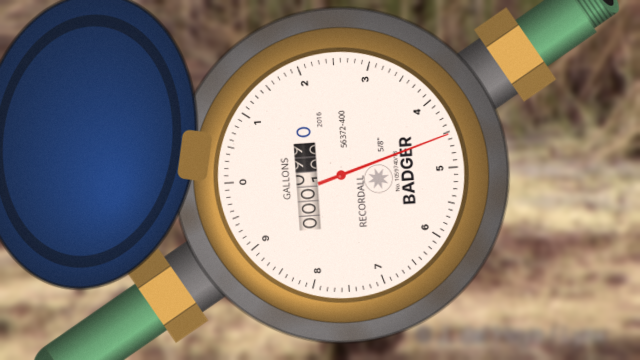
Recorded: 994.5,gal
